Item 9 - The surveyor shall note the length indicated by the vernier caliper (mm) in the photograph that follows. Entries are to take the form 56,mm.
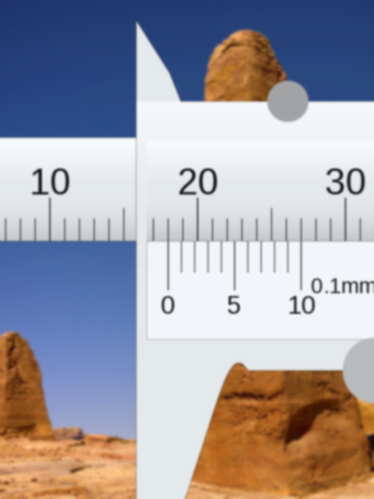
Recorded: 18.0,mm
